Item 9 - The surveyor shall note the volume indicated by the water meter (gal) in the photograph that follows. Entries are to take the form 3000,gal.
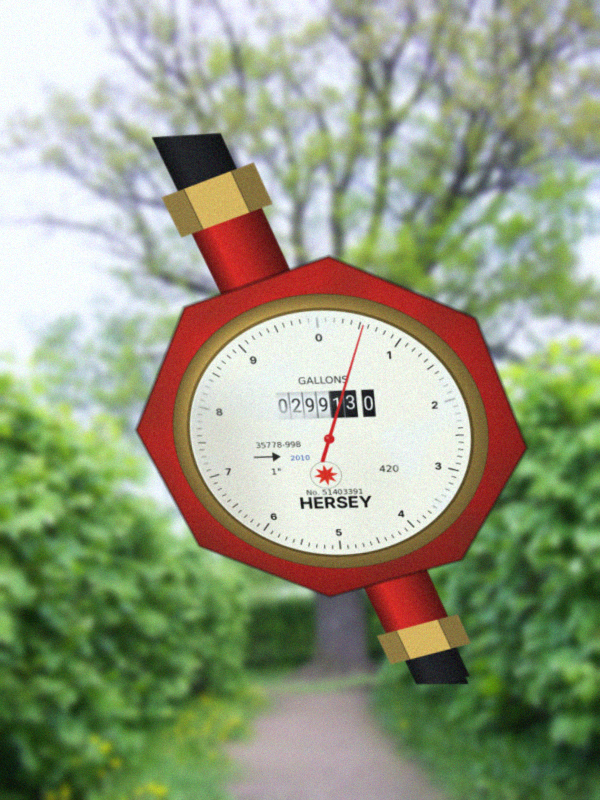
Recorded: 299130.5,gal
